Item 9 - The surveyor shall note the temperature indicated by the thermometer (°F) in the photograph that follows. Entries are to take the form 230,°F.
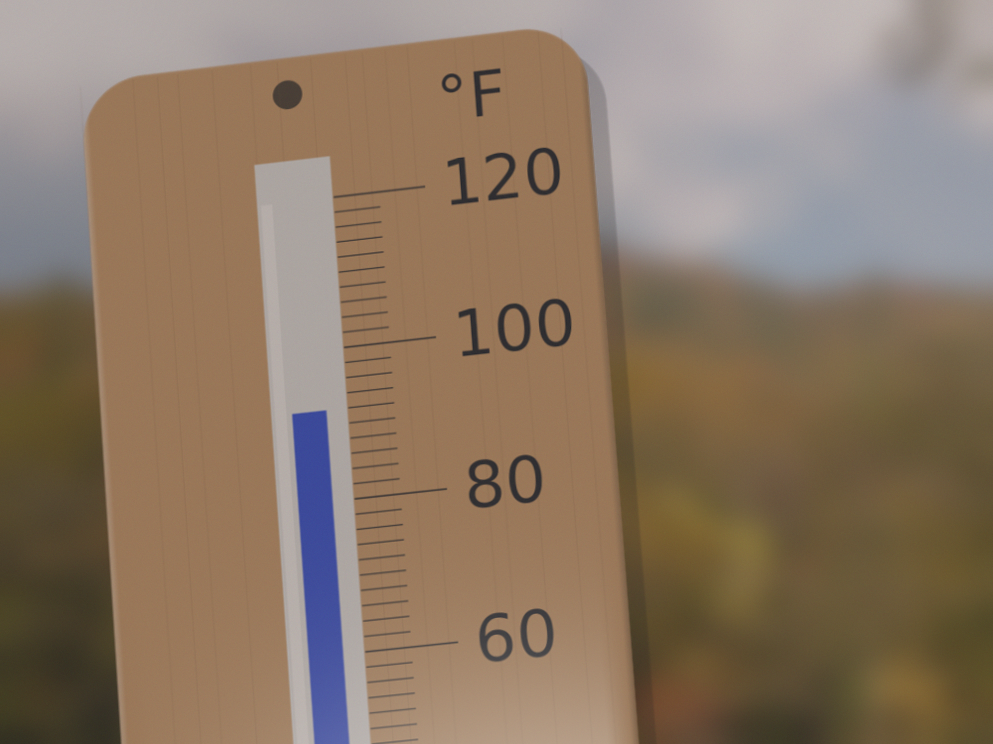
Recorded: 92,°F
